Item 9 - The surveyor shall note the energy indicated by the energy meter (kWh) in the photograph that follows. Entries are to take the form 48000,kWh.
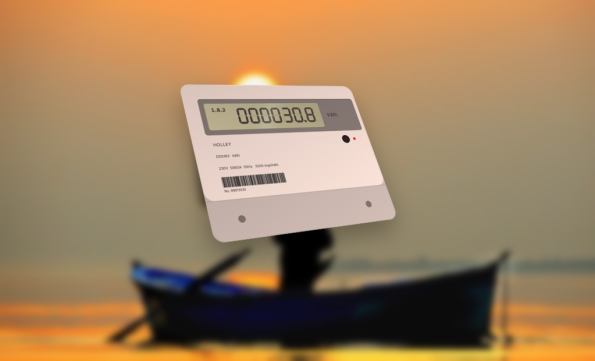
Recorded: 30.8,kWh
